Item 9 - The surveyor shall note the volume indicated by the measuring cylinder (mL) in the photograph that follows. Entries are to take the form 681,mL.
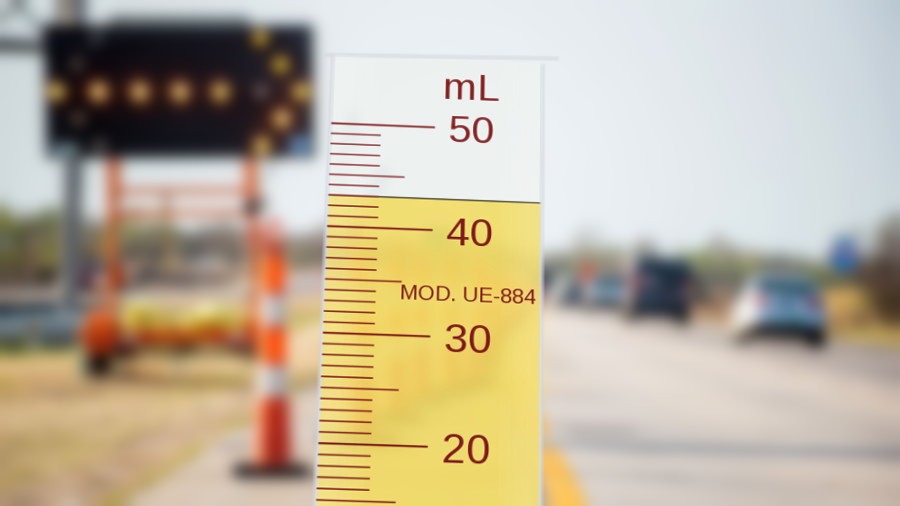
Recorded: 43,mL
